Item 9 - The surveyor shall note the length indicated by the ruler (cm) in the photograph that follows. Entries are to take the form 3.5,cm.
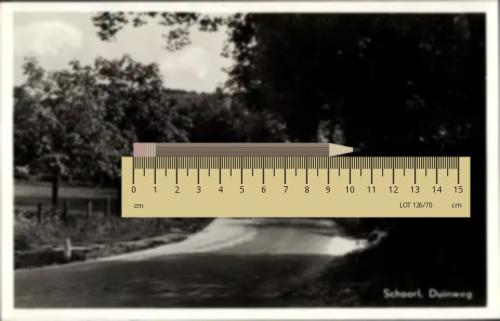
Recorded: 10.5,cm
